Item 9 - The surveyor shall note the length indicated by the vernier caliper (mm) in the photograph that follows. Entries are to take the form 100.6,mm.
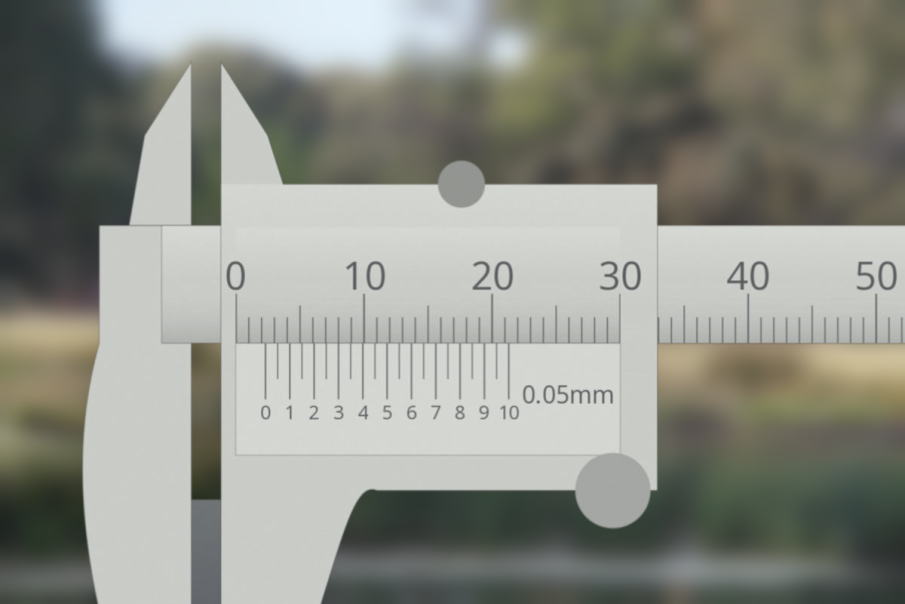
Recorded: 2.3,mm
